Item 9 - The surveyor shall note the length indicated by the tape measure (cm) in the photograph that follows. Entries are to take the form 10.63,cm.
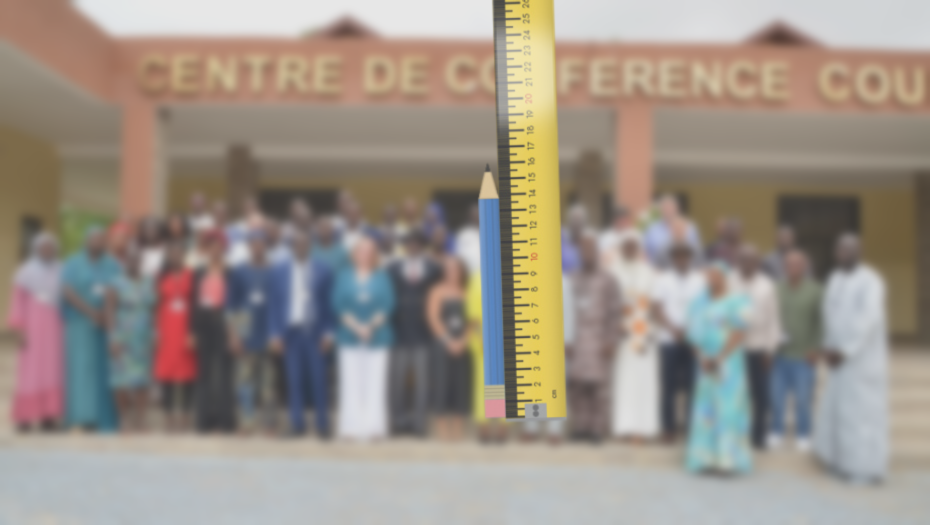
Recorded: 16,cm
